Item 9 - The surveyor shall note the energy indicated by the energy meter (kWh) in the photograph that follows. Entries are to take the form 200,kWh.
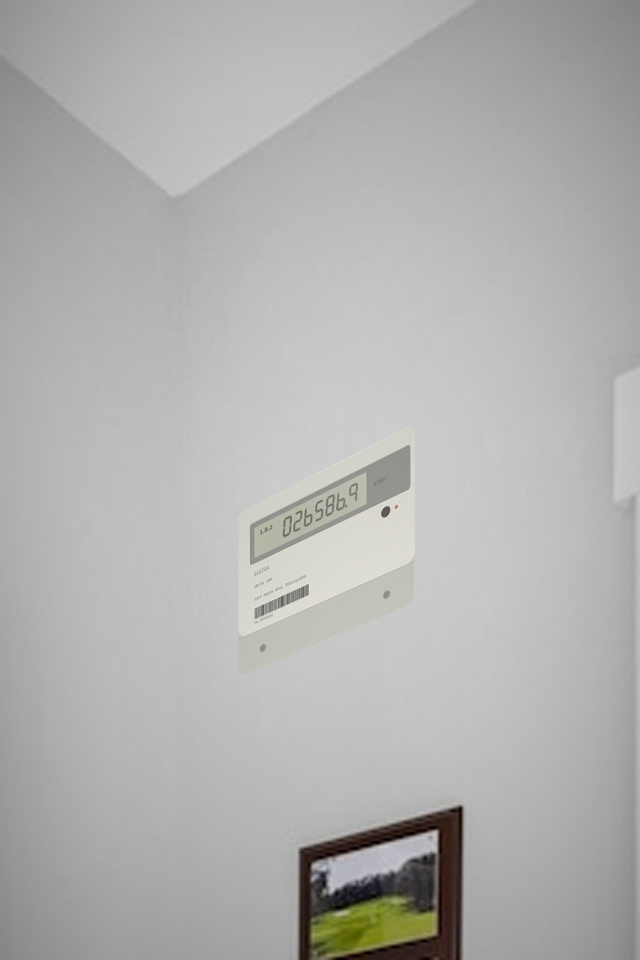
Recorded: 26586.9,kWh
